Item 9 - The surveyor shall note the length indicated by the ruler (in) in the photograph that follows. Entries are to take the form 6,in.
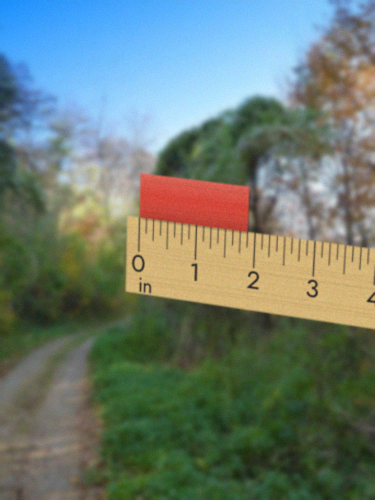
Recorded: 1.875,in
